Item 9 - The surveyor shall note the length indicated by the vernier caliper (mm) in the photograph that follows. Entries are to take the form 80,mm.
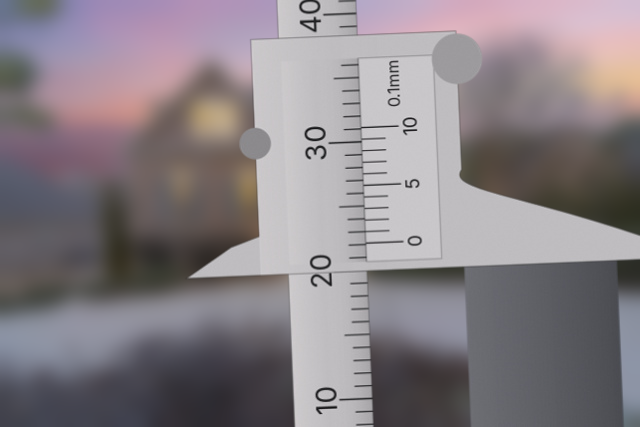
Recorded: 22.1,mm
